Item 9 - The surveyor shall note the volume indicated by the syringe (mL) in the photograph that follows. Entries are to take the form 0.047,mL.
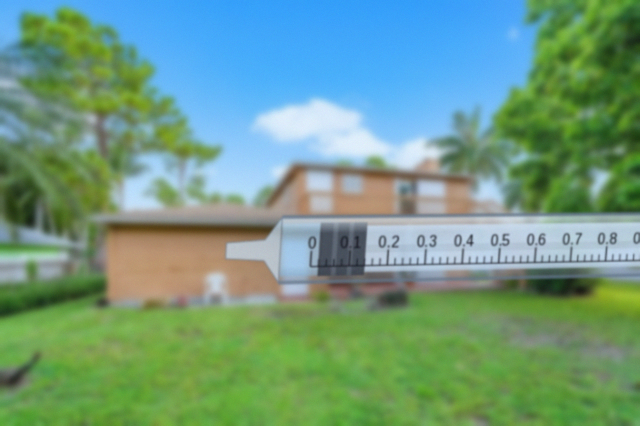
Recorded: 0.02,mL
